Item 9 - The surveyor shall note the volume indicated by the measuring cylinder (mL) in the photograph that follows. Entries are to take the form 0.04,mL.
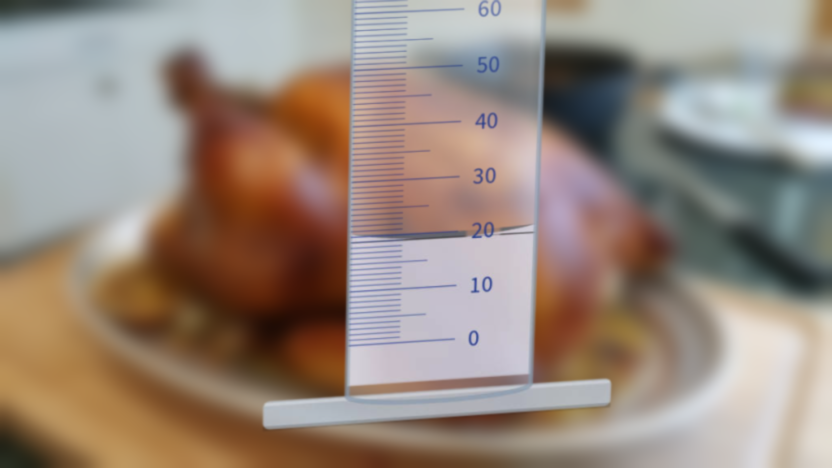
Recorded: 19,mL
